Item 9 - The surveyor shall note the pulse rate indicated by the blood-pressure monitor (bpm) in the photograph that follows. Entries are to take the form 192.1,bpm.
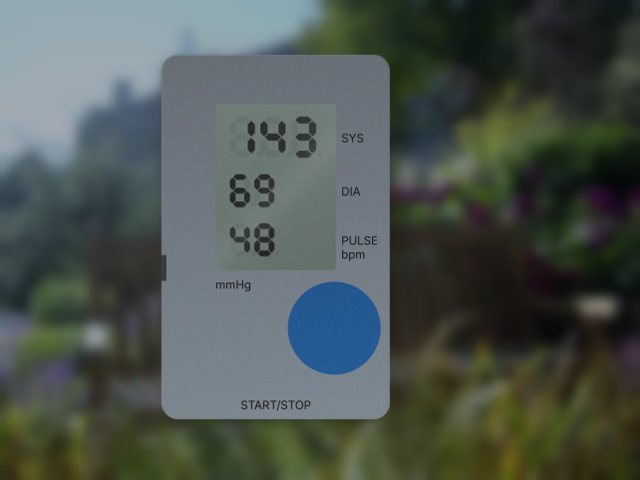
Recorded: 48,bpm
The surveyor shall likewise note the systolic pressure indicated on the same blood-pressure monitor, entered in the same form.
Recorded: 143,mmHg
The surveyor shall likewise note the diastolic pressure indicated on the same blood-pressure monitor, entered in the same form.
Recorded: 69,mmHg
